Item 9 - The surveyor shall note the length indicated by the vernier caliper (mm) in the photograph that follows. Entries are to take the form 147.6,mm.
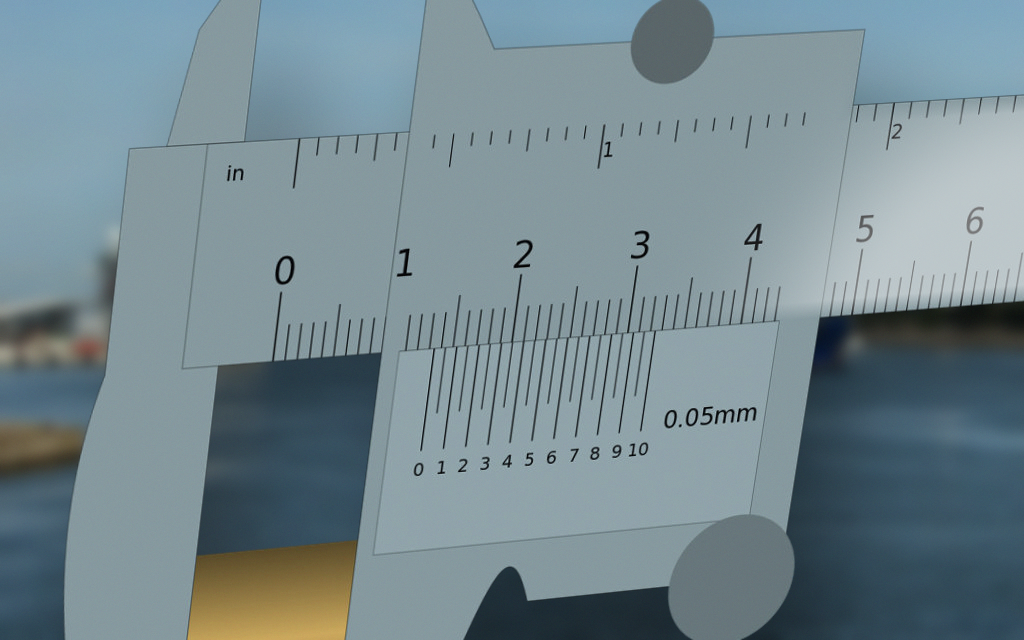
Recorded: 13.4,mm
